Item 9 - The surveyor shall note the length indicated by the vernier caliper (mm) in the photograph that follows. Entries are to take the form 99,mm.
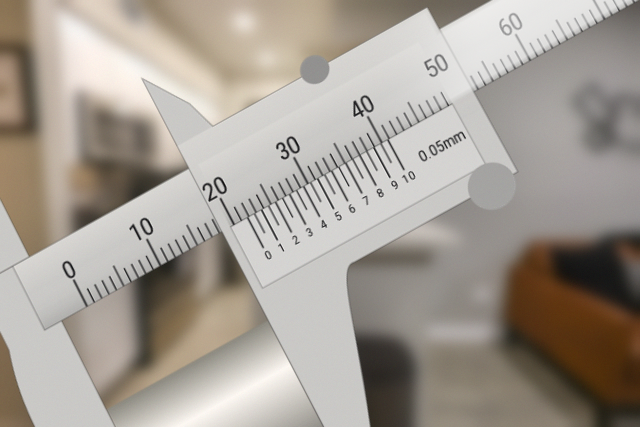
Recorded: 21.8,mm
